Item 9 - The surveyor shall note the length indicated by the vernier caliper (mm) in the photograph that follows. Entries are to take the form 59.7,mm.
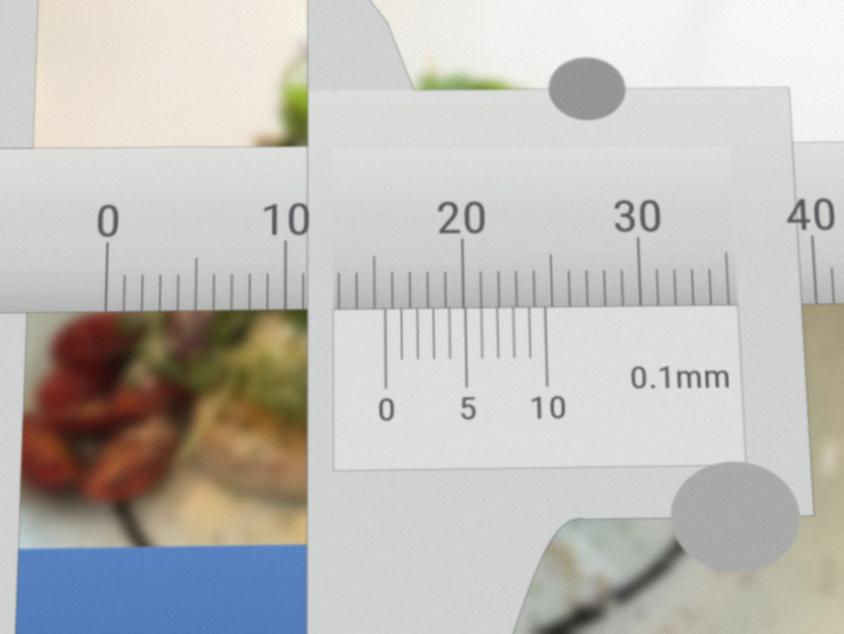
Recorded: 15.6,mm
